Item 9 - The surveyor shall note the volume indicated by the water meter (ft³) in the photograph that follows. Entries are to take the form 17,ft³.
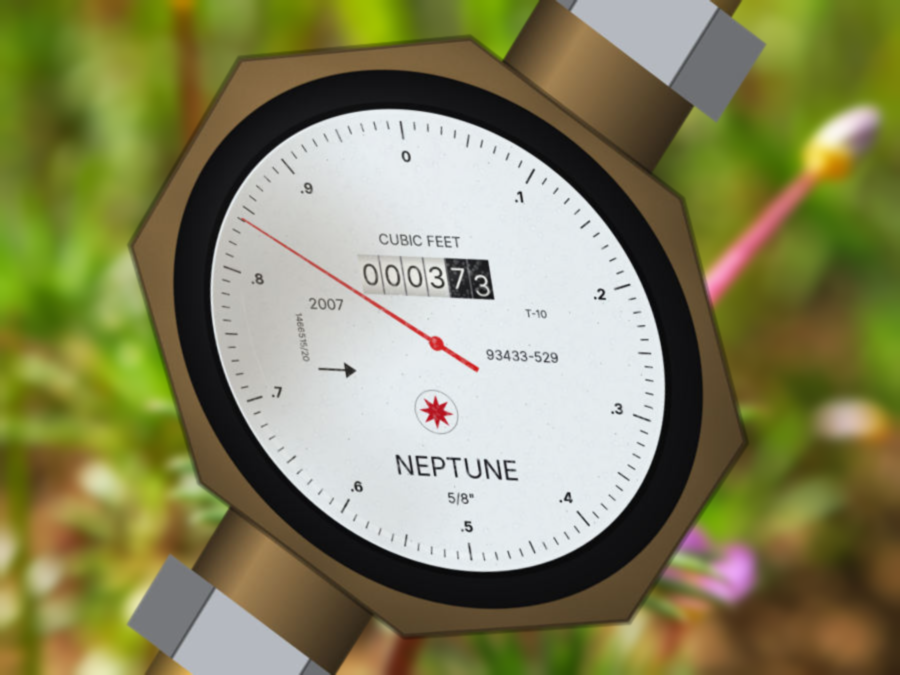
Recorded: 372.84,ft³
